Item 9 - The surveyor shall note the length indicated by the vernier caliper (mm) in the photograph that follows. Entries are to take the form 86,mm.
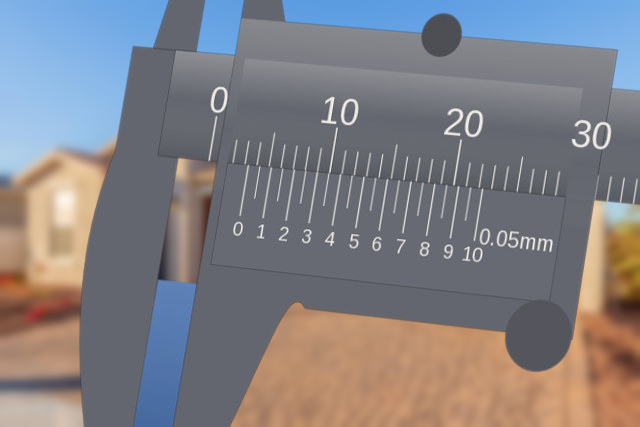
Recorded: 3.3,mm
